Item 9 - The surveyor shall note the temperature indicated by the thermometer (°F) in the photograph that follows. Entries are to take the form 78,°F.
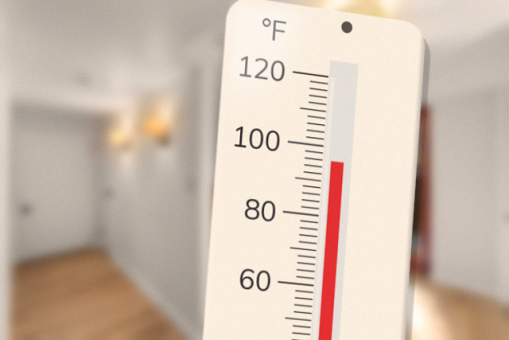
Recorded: 96,°F
